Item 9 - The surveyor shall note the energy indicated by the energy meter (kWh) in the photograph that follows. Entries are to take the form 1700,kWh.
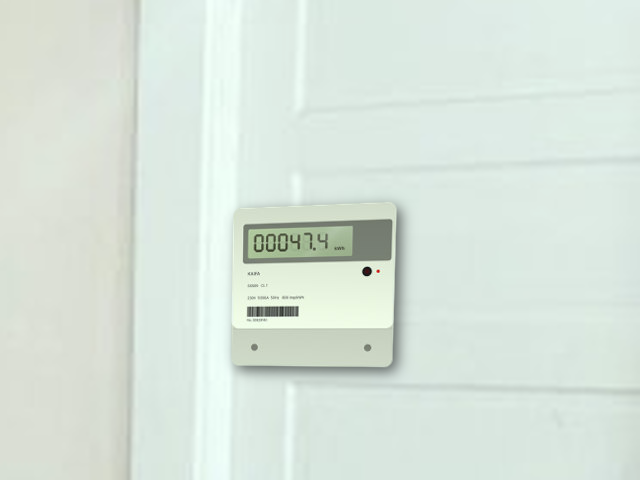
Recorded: 47.4,kWh
